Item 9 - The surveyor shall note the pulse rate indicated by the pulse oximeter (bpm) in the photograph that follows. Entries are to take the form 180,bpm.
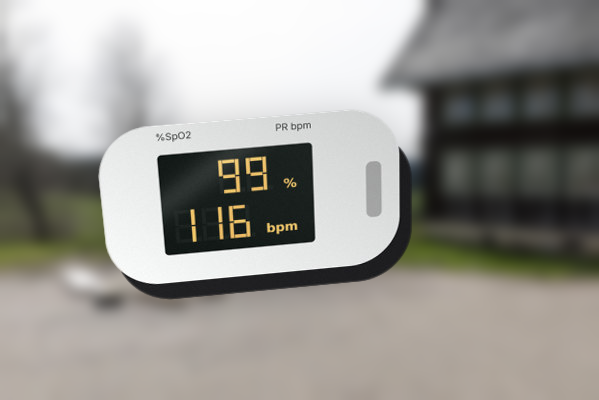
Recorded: 116,bpm
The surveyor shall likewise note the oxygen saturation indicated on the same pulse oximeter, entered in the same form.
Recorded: 99,%
